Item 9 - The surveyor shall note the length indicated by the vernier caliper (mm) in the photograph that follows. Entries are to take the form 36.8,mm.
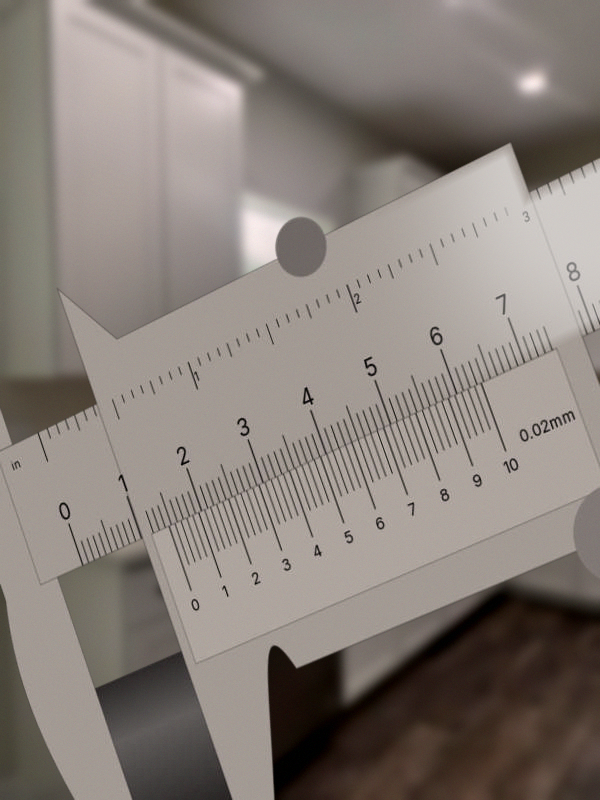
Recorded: 14.6,mm
